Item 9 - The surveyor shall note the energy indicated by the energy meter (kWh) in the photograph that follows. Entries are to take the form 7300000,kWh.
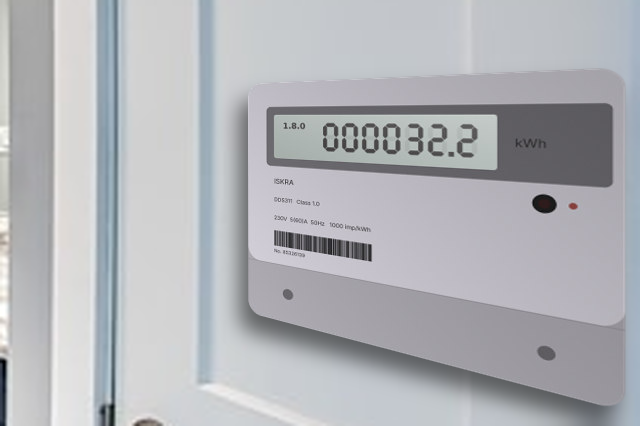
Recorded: 32.2,kWh
